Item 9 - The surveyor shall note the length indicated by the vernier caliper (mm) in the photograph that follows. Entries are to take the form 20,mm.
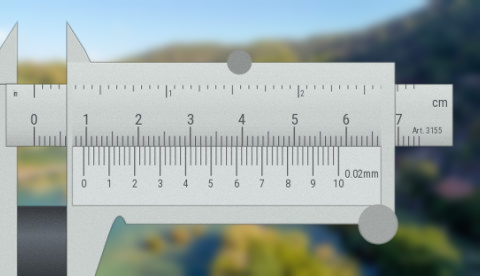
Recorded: 9.5,mm
